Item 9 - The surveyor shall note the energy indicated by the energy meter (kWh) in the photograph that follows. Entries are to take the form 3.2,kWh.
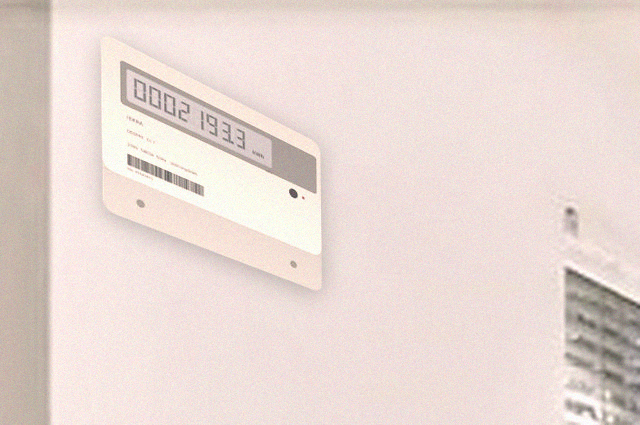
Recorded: 2193.3,kWh
